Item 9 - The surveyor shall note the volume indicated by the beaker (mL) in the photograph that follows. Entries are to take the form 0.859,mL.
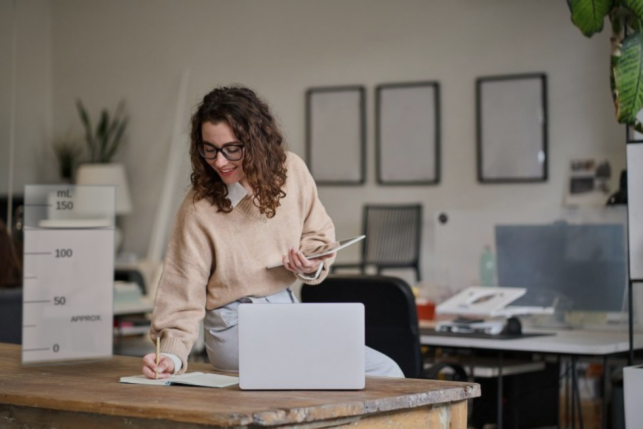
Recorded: 125,mL
